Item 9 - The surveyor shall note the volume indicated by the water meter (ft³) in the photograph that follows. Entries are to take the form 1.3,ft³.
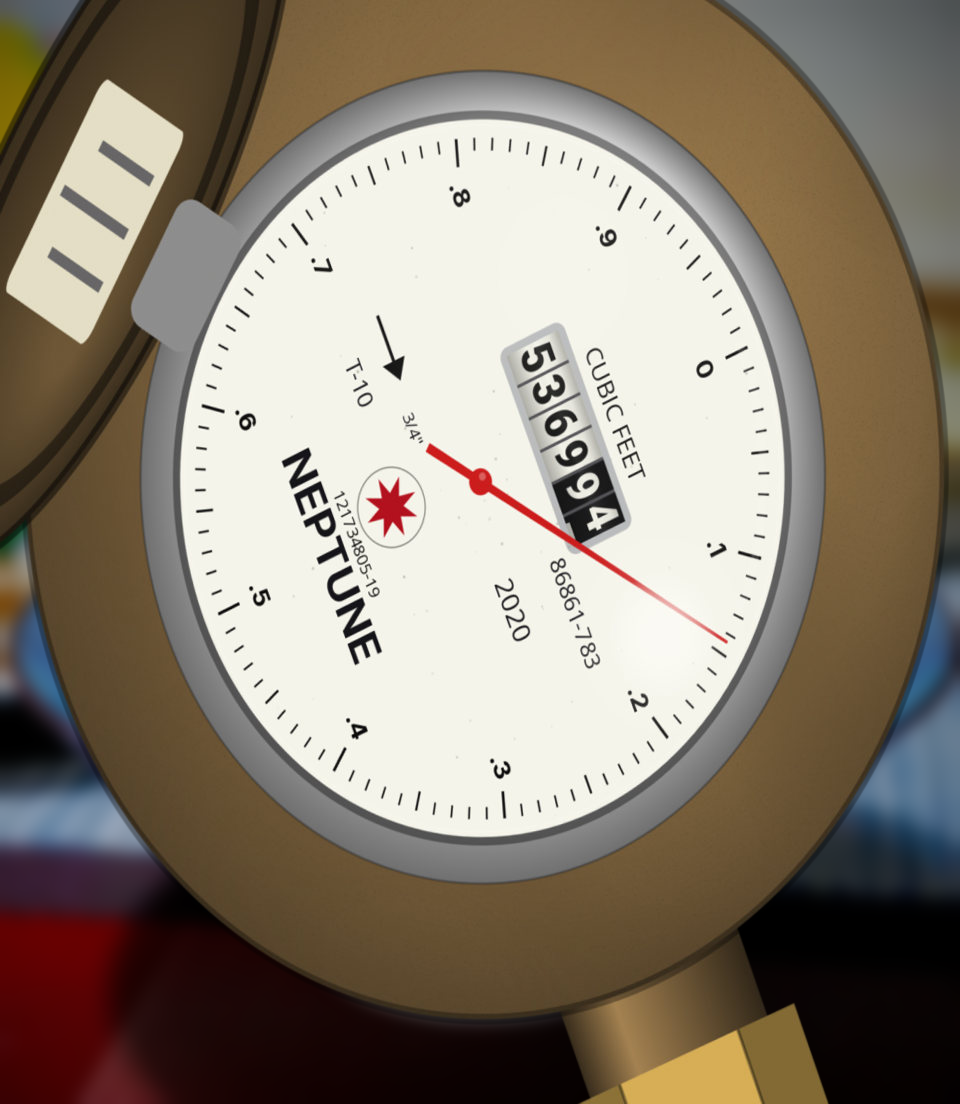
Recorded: 536994.14,ft³
